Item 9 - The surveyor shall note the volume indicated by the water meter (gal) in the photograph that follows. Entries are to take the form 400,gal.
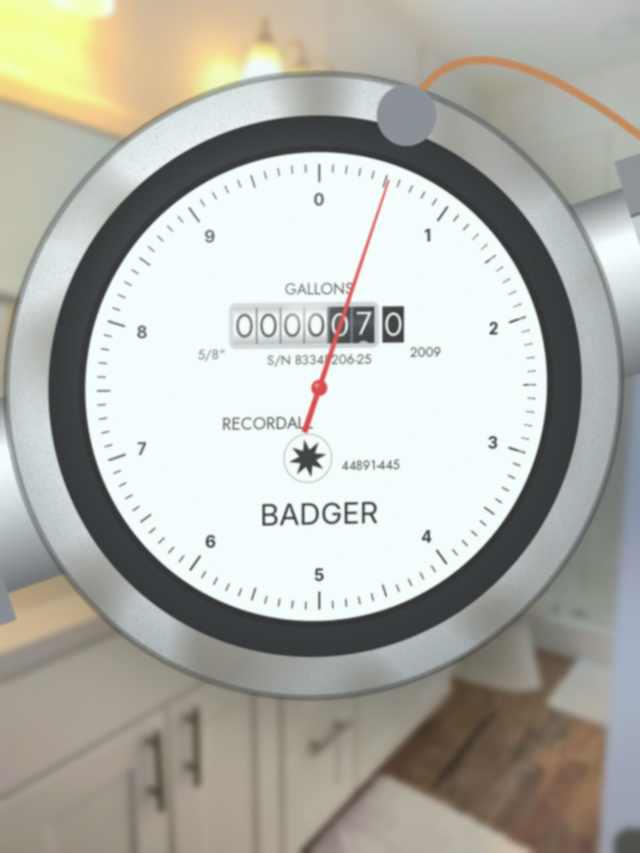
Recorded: 70.5,gal
